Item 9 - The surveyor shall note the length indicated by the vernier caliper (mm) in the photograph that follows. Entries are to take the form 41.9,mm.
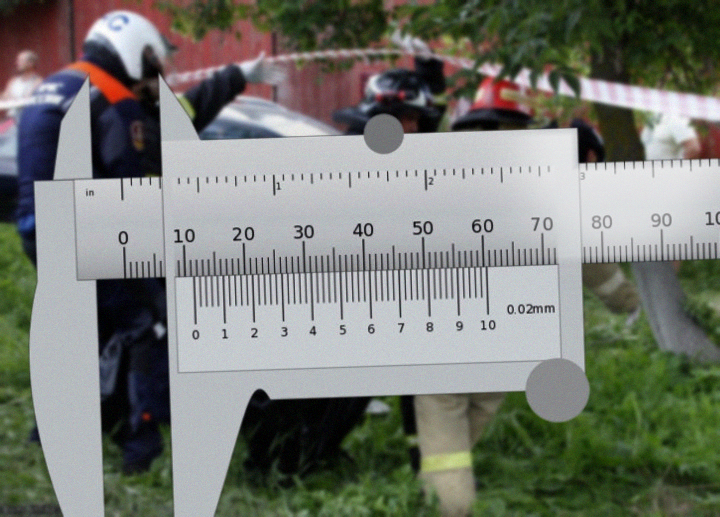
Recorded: 11.5,mm
